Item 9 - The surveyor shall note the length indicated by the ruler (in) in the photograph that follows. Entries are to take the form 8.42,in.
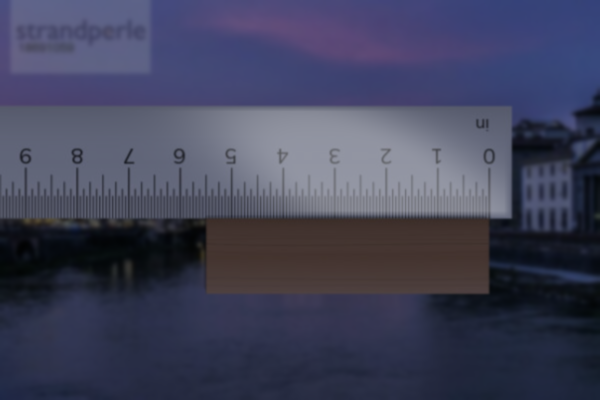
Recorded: 5.5,in
